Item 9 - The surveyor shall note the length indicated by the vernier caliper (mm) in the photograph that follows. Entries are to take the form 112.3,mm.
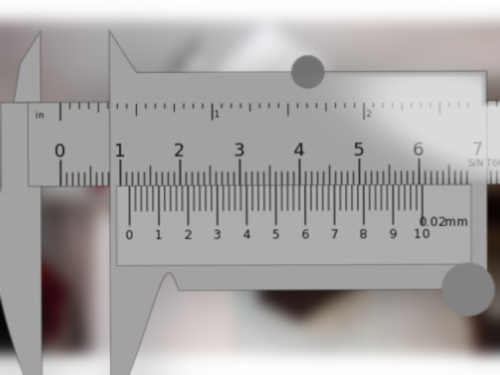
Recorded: 11.5,mm
